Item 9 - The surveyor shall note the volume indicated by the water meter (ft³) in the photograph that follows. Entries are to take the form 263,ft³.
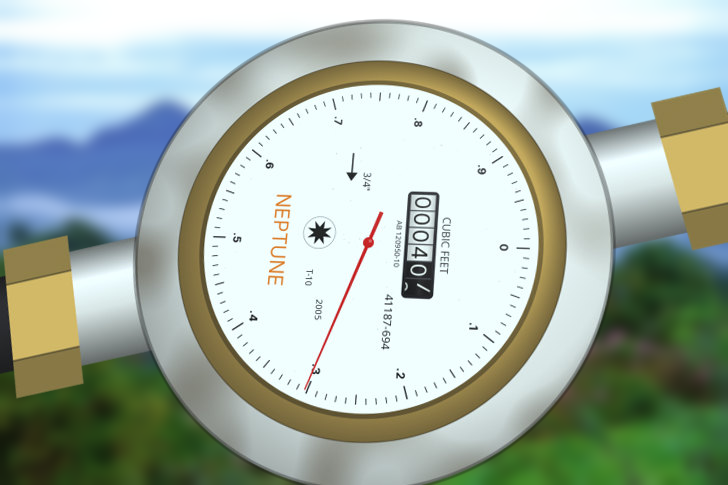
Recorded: 407.30,ft³
